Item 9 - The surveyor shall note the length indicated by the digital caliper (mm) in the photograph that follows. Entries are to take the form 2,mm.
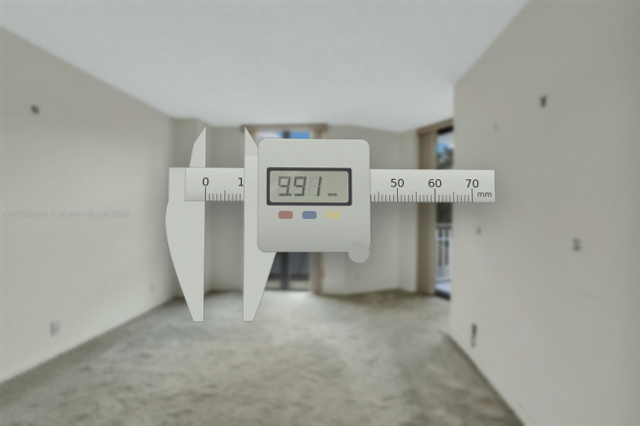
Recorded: 9.91,mm
